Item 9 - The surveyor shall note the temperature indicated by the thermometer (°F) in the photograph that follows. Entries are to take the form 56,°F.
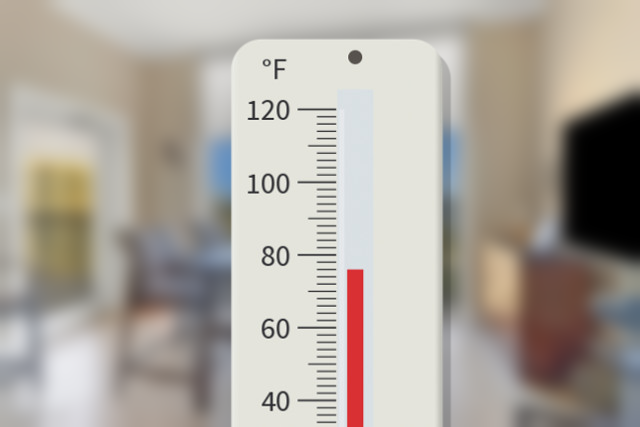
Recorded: 76,°F
